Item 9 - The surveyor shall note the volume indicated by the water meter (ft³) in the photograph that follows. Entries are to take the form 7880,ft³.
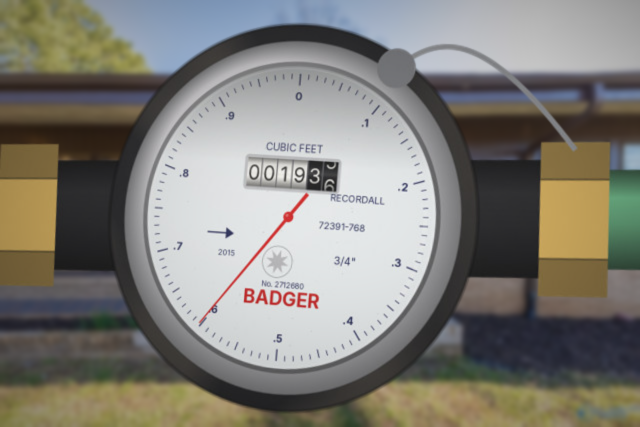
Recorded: 1935.60,ft³
